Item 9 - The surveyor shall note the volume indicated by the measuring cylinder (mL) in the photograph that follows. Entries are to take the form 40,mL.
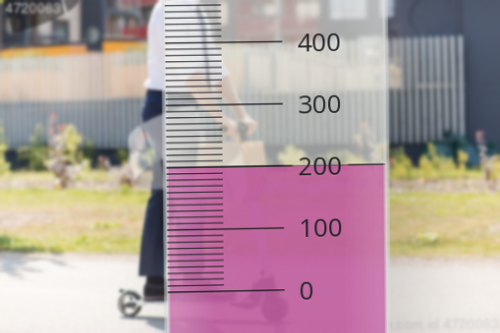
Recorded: 200,mL
